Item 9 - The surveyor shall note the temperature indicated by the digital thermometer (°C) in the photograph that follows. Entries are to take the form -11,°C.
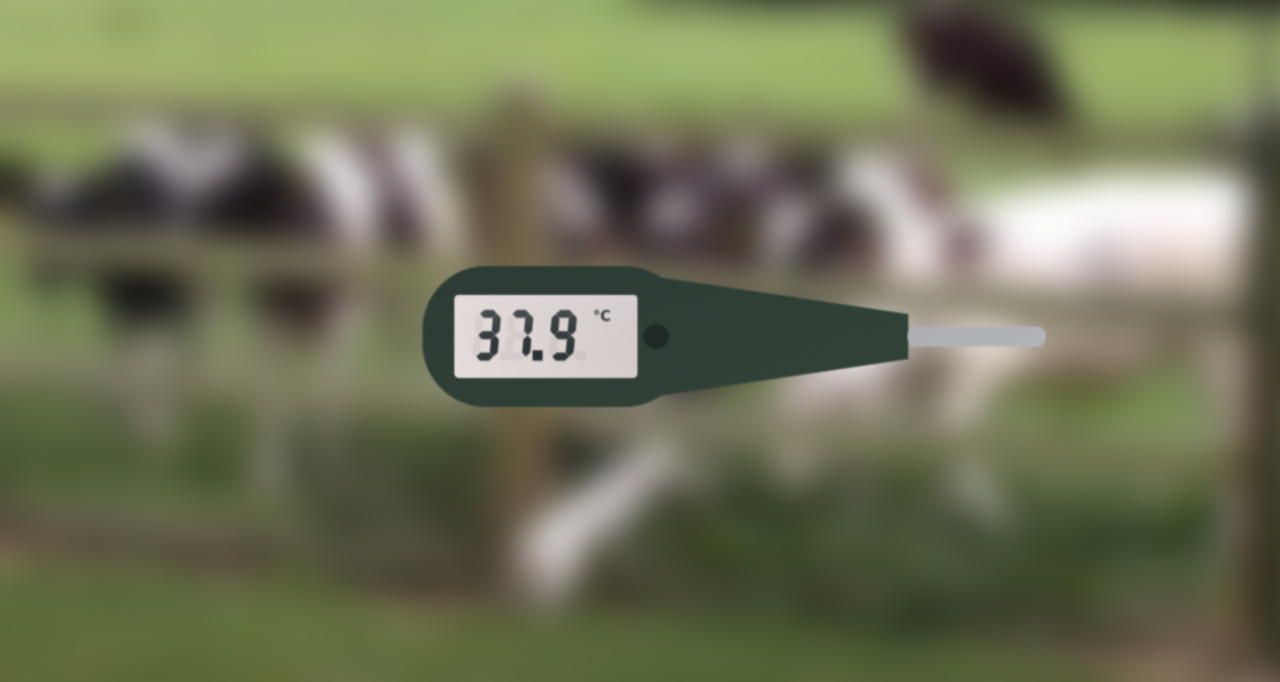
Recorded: 37.9,°C
